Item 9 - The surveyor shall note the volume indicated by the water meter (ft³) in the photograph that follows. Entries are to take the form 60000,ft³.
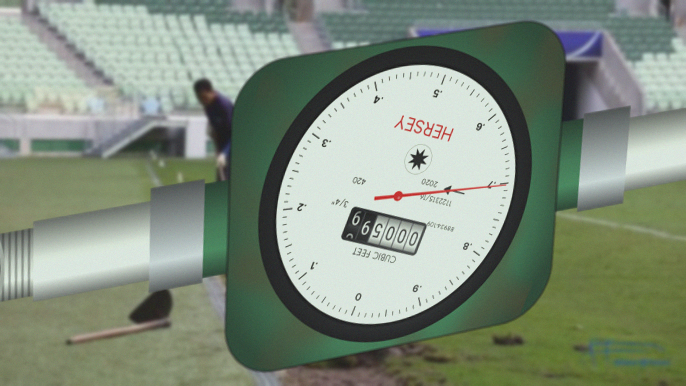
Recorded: 598.70,ft³
